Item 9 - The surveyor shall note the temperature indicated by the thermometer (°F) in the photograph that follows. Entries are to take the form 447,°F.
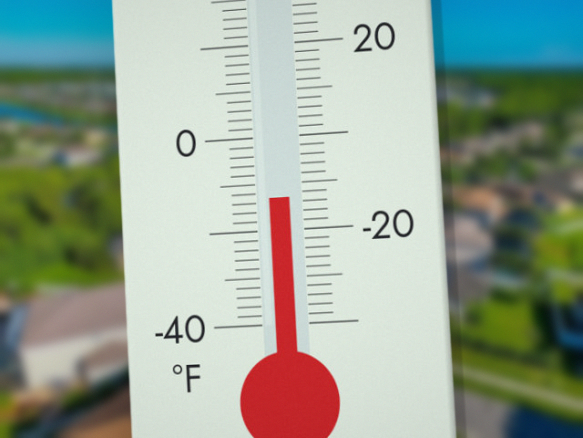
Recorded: -13,°F
